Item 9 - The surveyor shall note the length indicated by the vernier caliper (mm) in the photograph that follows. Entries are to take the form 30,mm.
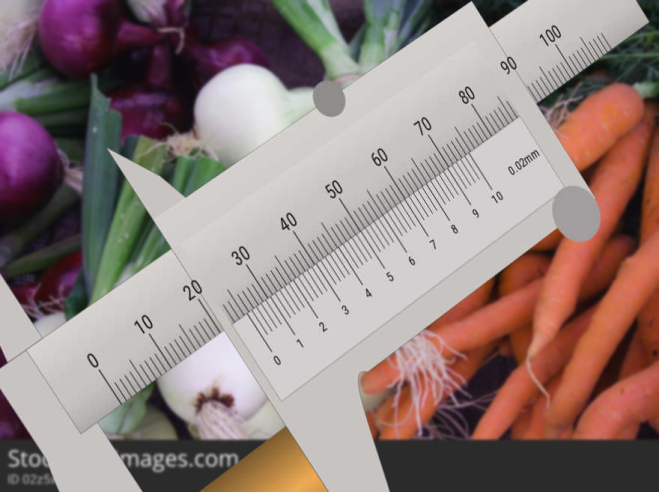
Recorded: 25.6,mm
